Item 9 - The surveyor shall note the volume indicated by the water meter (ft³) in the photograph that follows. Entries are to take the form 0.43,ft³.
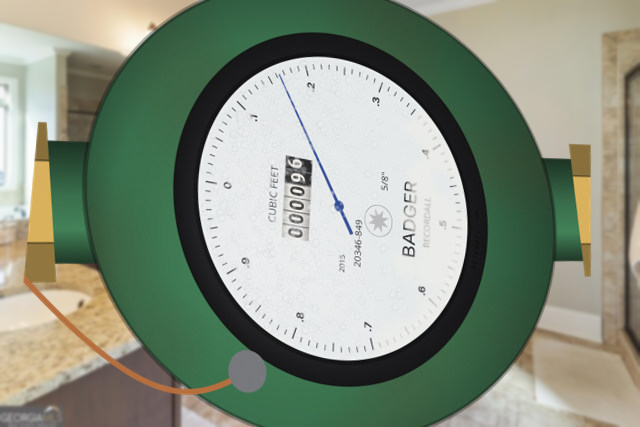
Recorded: 96.16,ft³
